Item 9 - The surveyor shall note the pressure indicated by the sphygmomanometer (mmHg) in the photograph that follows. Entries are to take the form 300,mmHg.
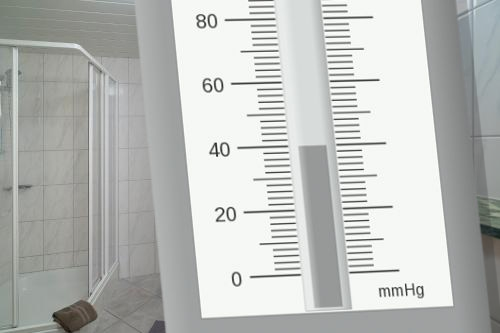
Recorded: 40,mmHg
